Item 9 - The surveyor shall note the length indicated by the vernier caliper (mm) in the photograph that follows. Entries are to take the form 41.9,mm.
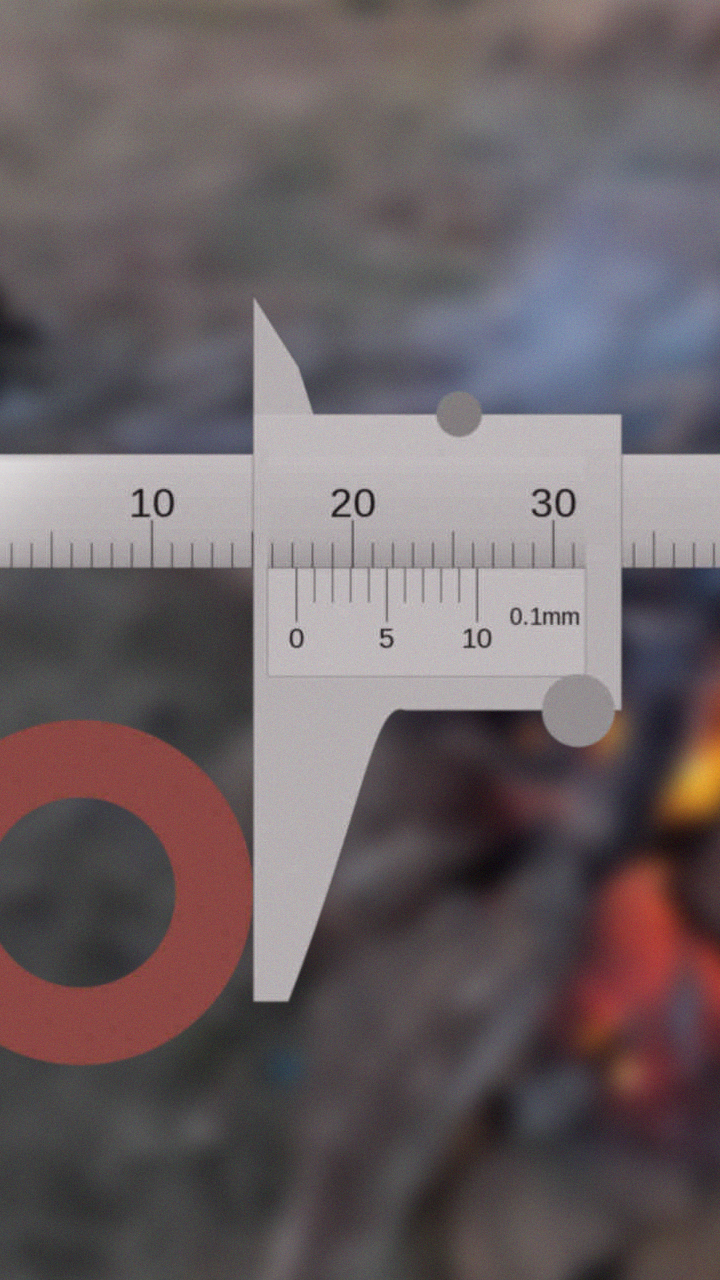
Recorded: 17.2,mm
